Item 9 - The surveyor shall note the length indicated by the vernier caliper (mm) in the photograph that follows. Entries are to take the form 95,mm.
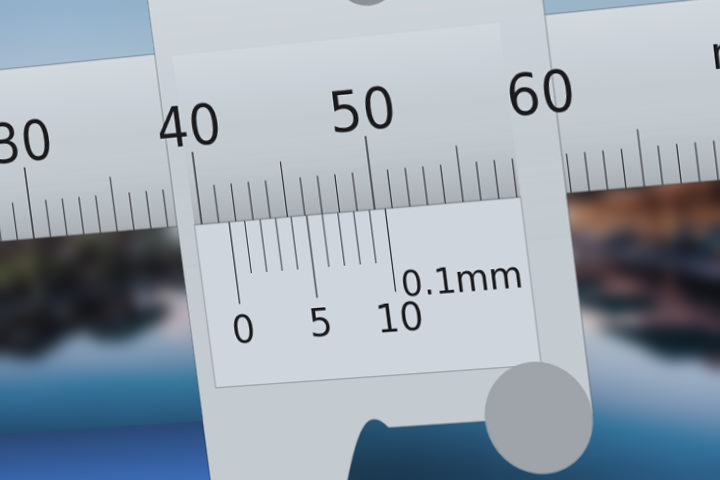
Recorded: 41.6,mm
